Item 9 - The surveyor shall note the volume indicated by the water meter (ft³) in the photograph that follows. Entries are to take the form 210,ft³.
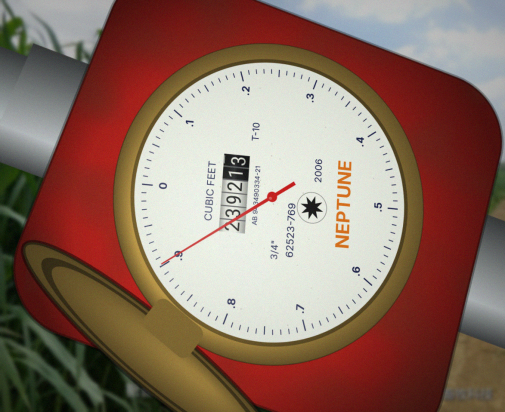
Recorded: 239212.90,ft³
